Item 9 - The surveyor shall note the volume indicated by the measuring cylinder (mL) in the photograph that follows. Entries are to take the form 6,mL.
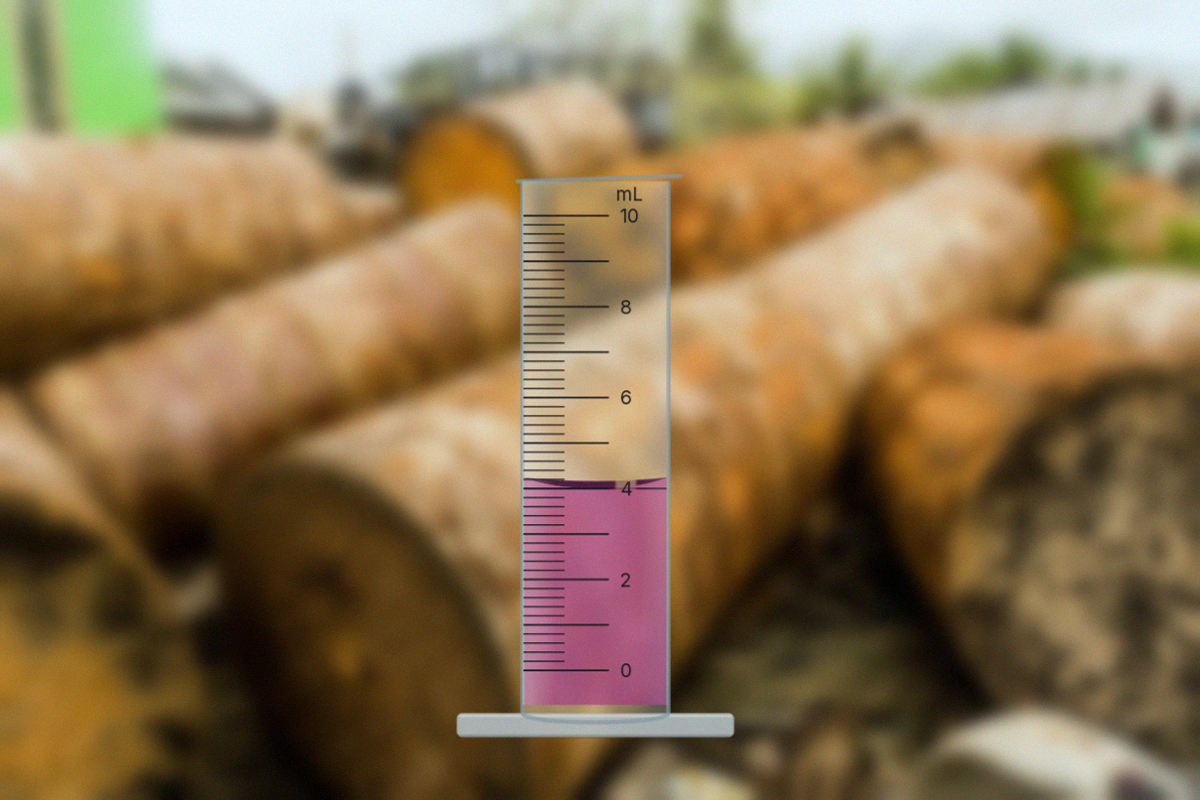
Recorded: 4,mL
